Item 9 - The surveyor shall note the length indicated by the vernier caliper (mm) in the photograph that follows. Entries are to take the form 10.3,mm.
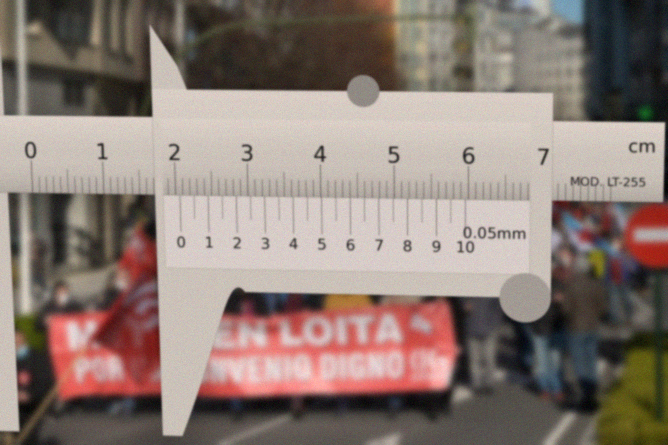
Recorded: 20.6,mm
